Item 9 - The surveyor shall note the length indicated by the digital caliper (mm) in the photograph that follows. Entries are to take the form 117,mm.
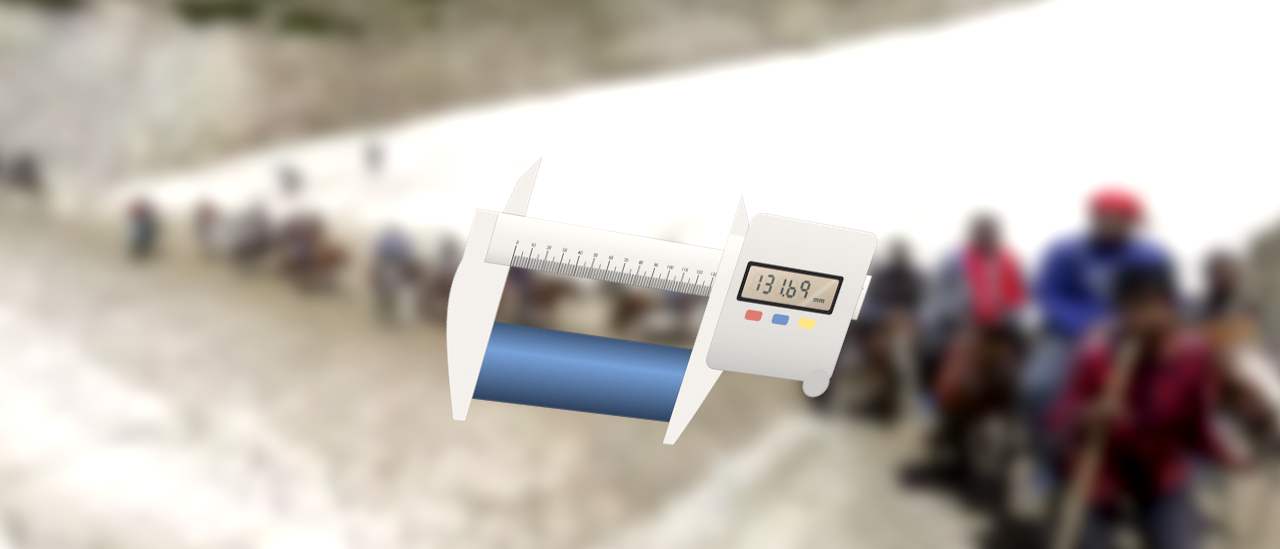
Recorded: 131.69,mm
